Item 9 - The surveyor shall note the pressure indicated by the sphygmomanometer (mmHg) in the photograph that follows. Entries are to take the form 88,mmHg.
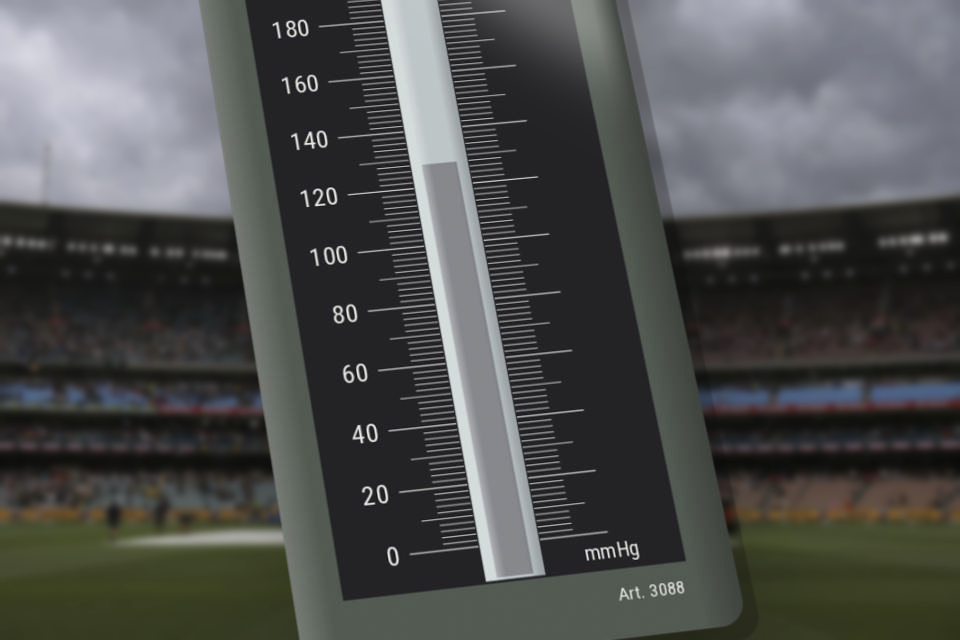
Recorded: 128,mmHg
